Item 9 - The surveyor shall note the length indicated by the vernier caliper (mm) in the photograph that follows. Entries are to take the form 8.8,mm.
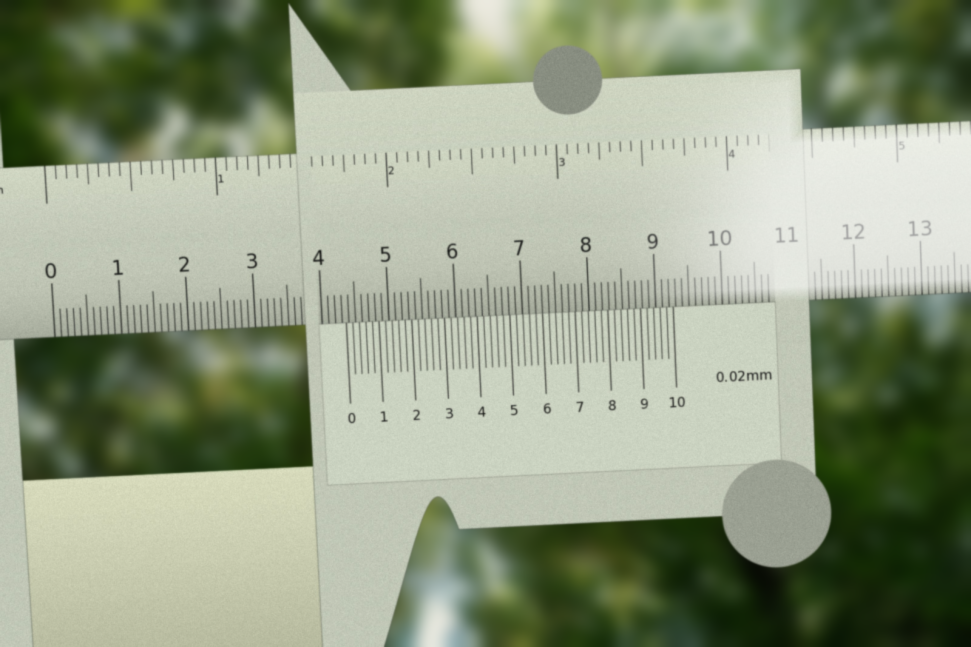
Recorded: 43.6,mm
